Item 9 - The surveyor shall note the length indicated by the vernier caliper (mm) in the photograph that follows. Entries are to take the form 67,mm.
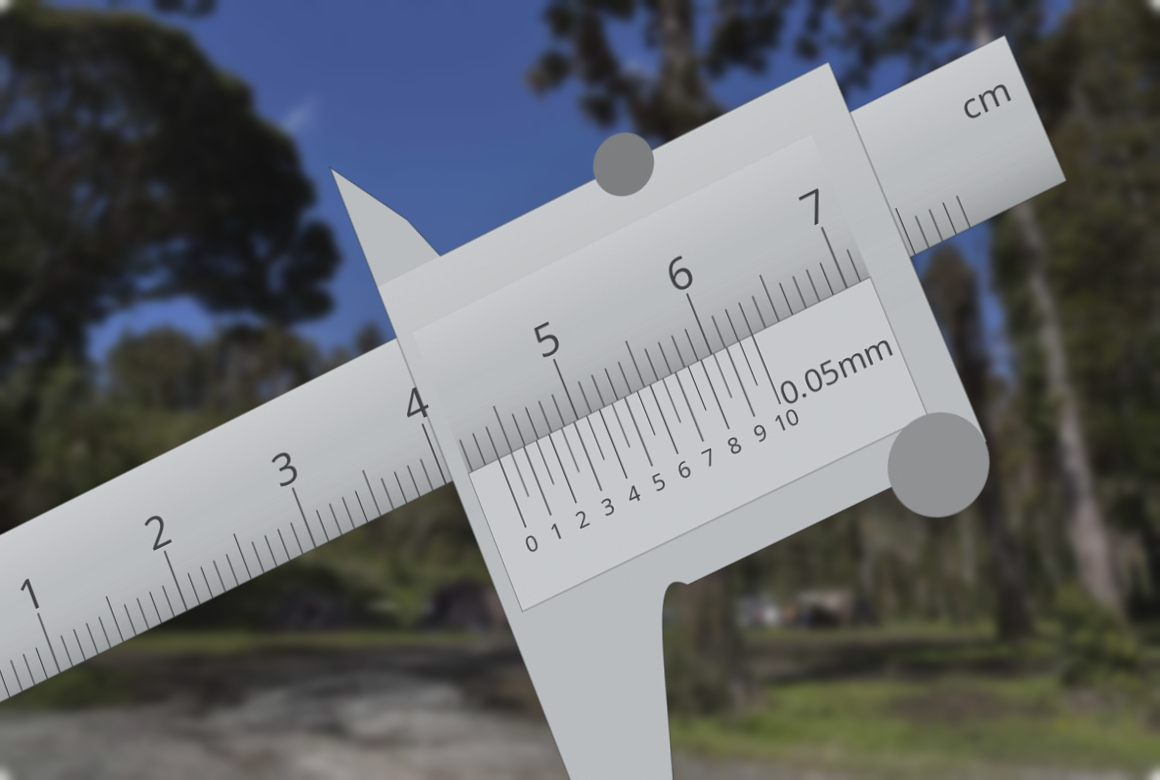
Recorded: 44.0,mm
